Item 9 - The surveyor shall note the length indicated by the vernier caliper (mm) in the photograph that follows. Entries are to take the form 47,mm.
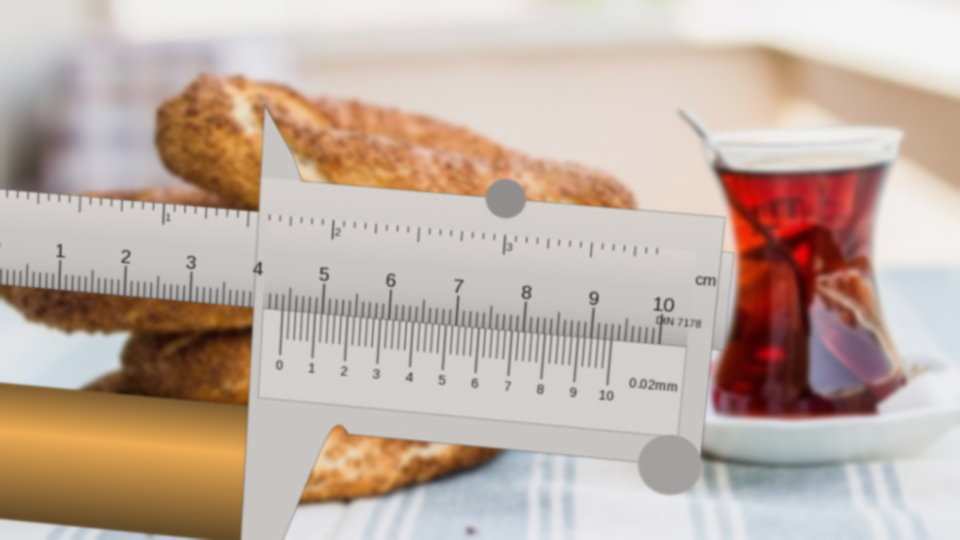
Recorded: 44.0,mm
